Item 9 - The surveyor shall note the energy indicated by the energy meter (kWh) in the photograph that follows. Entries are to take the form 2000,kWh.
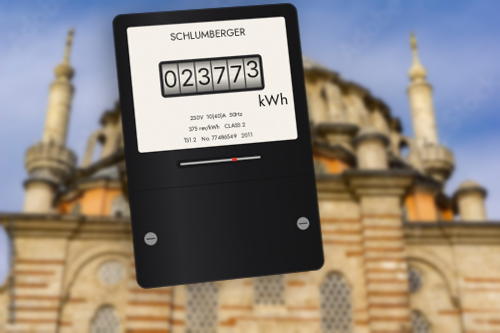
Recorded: 23773,kWh
